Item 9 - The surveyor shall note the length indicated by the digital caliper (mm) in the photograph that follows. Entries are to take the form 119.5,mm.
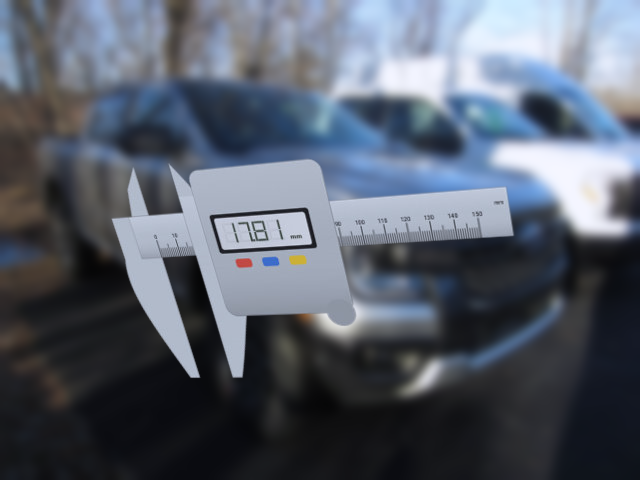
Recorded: 17.81,mm
